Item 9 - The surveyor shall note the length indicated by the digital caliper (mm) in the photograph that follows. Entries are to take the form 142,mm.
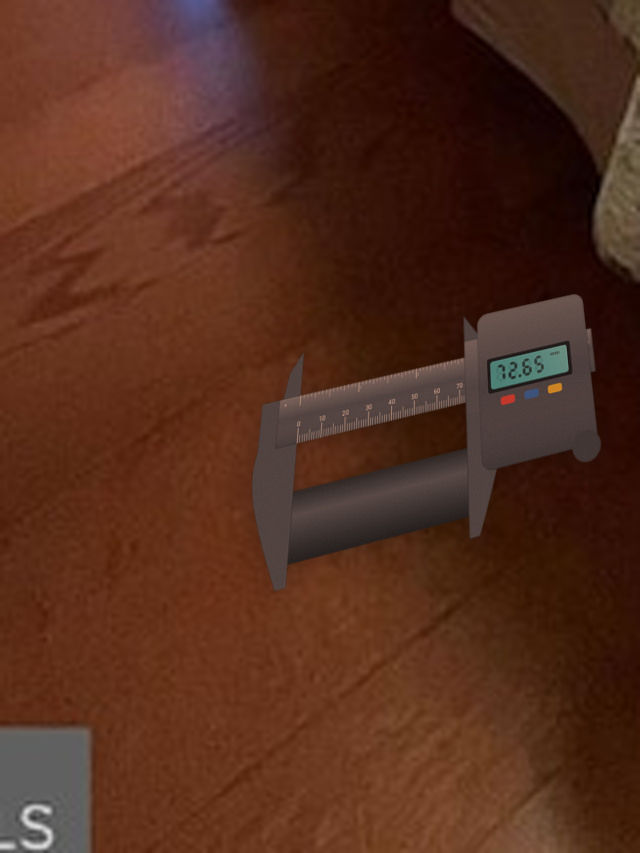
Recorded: 72.65,mm
